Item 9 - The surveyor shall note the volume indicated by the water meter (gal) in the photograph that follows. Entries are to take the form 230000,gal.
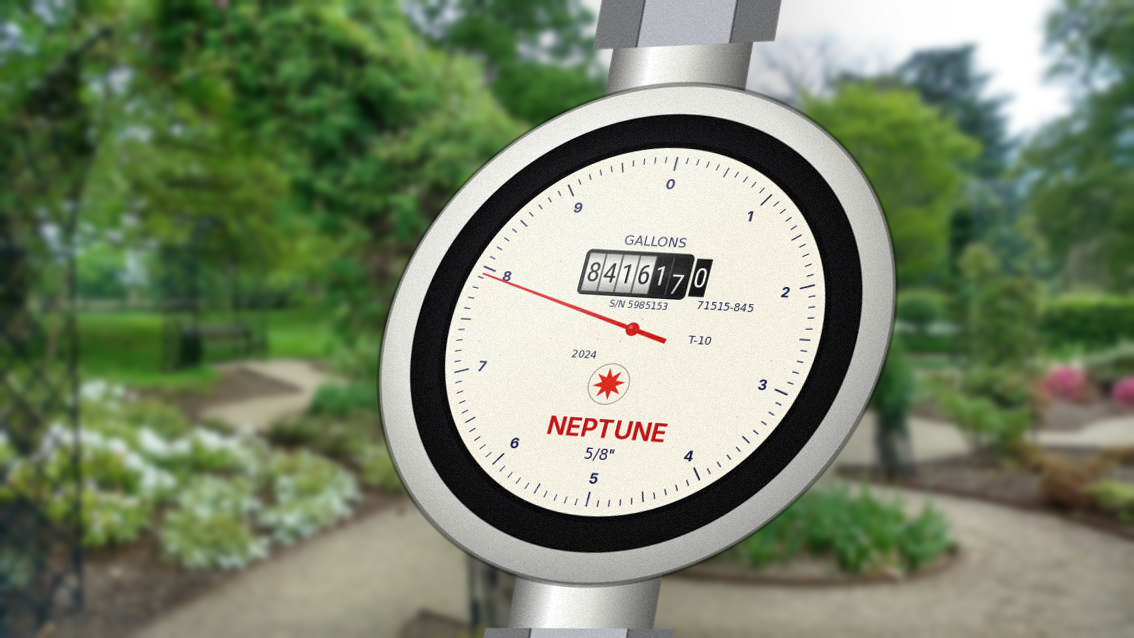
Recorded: 8416167.9,gal
